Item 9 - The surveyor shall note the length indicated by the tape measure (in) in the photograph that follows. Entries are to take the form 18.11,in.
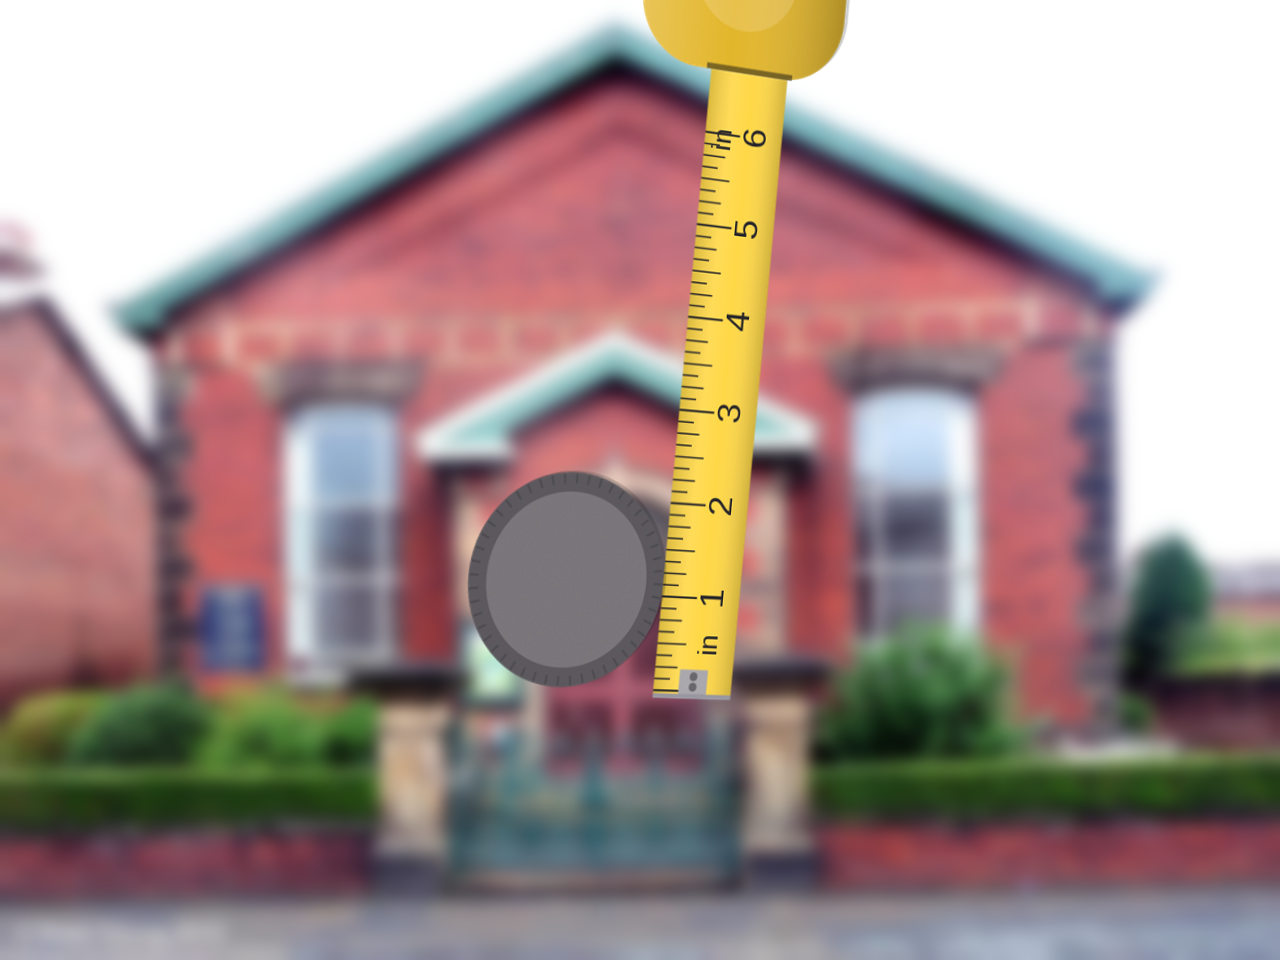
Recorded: 2.25,in
